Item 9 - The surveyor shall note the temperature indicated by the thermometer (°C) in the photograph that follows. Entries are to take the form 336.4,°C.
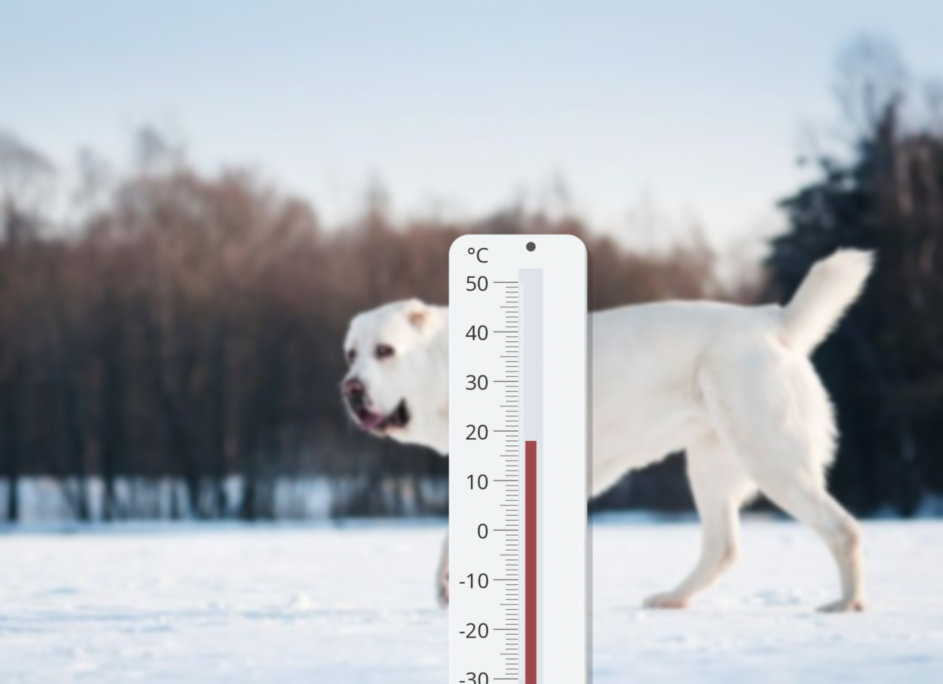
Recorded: 18,°C
